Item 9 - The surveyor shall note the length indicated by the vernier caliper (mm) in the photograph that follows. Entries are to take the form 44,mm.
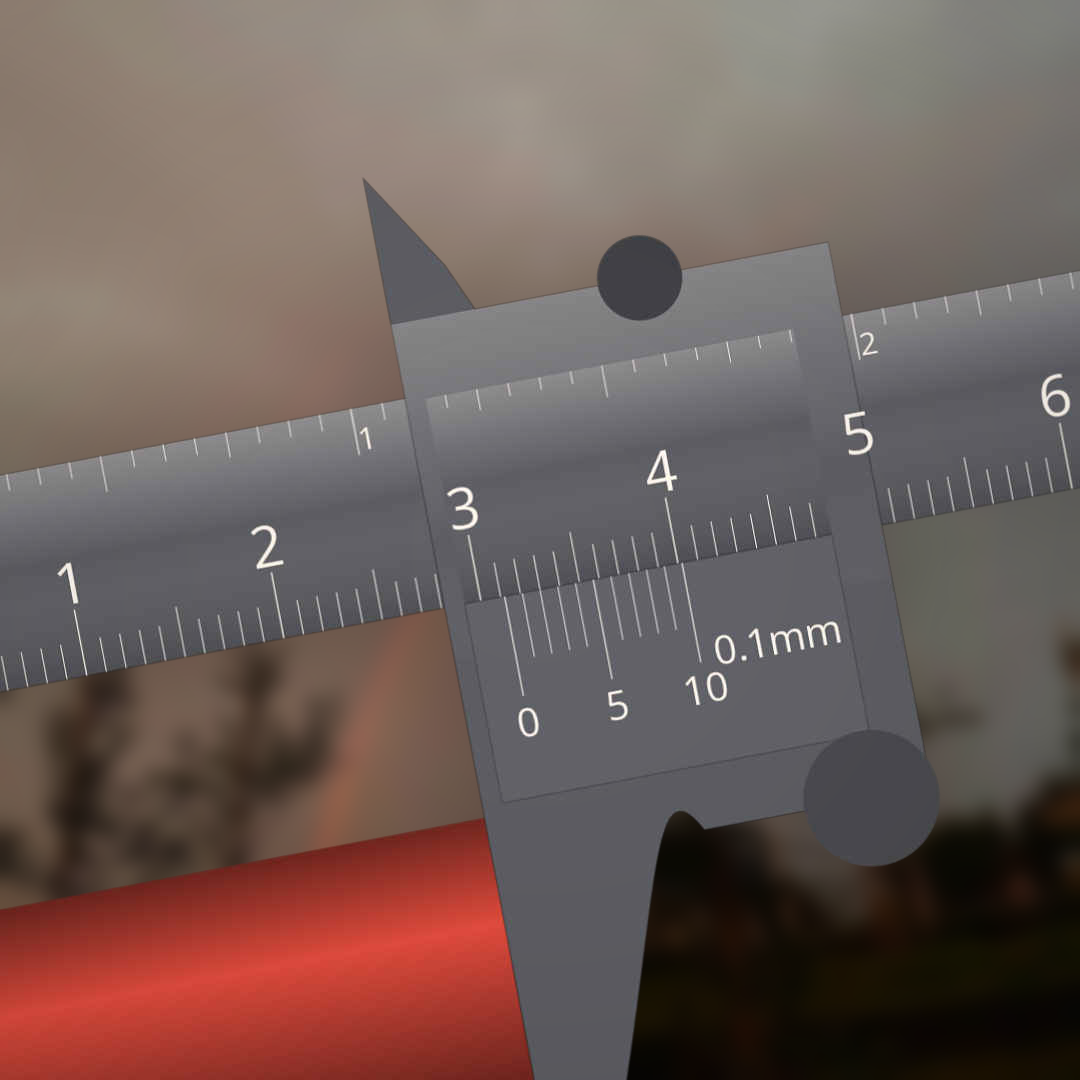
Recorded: 31.2,mm
